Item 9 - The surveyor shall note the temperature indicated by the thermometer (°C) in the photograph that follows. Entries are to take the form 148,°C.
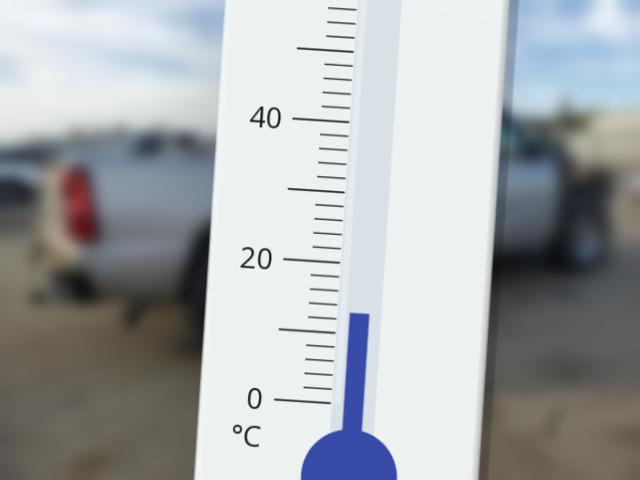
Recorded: 13,°C
